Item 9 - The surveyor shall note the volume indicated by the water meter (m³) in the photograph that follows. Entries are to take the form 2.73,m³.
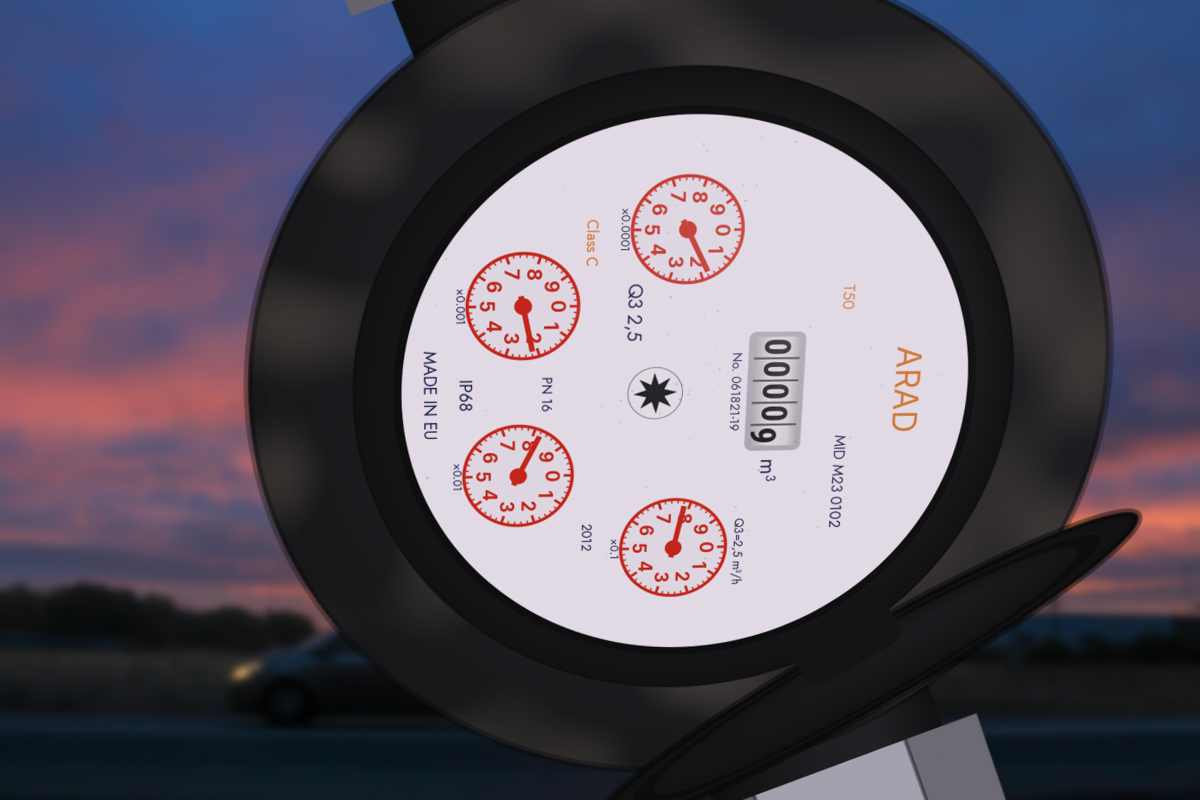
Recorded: 8.7821,m³
